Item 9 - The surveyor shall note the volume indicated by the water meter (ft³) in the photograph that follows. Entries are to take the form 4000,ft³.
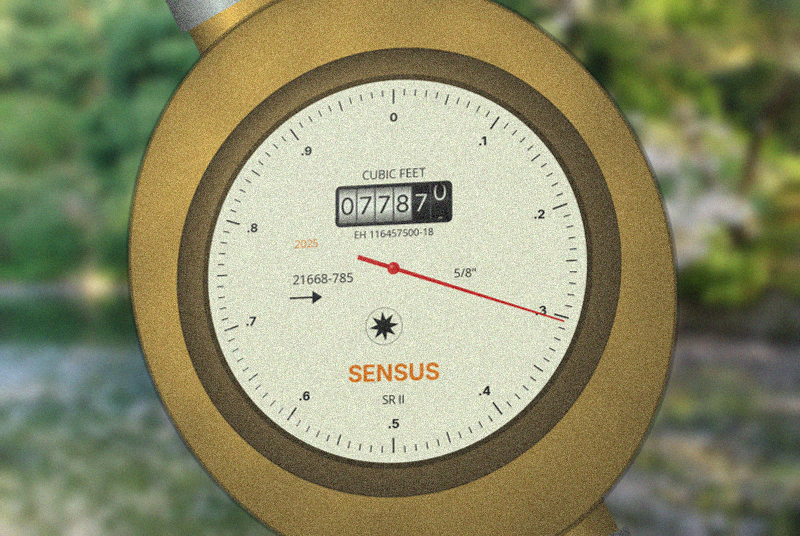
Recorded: 77870.30,ft³
